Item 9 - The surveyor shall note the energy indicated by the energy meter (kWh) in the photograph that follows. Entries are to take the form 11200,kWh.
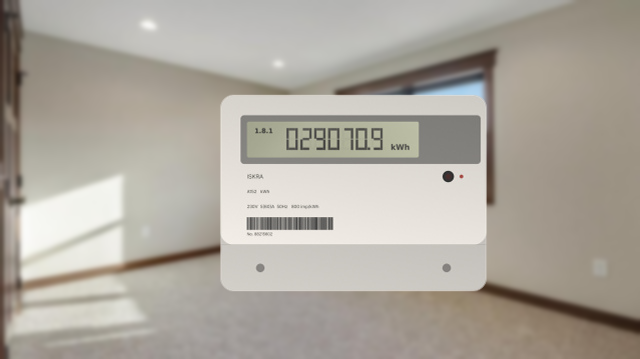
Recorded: 29070.9,kWh
